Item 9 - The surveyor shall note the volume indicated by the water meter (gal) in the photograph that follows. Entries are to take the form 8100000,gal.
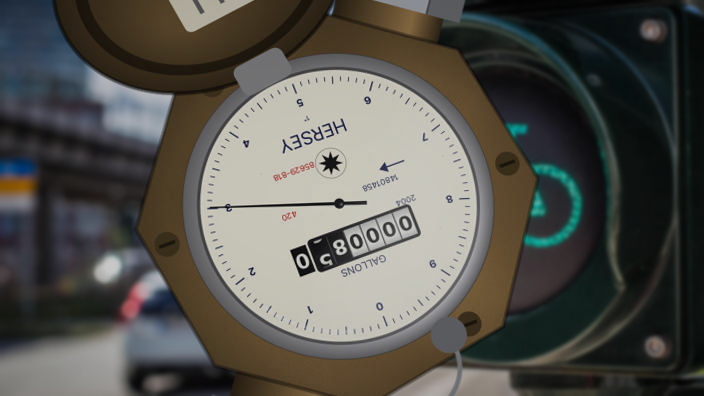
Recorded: 853.0,gal
